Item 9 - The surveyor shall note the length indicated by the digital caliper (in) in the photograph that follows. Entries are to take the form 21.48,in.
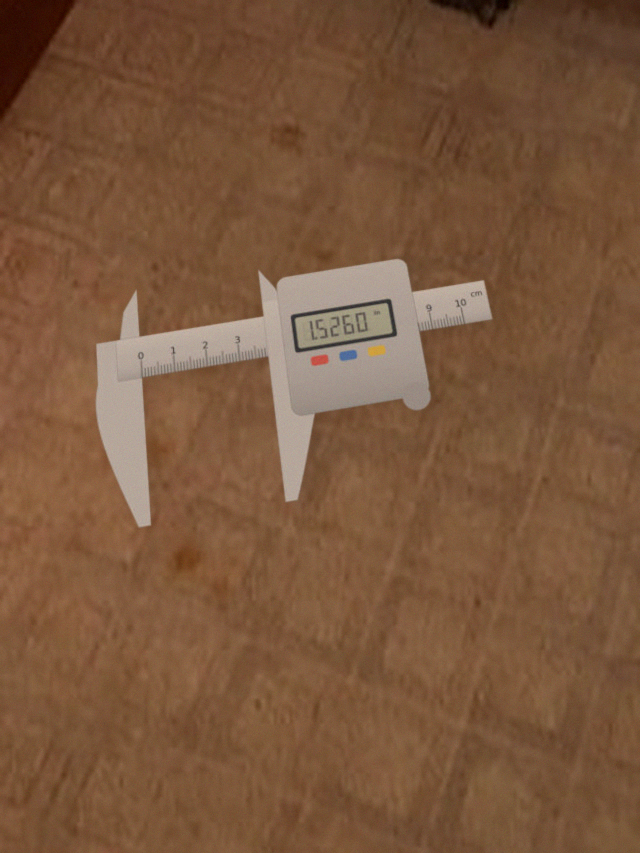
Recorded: 1.5260,in
